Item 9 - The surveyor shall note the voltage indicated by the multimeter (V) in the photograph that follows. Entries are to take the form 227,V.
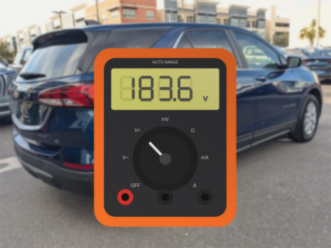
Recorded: 183.6,V
